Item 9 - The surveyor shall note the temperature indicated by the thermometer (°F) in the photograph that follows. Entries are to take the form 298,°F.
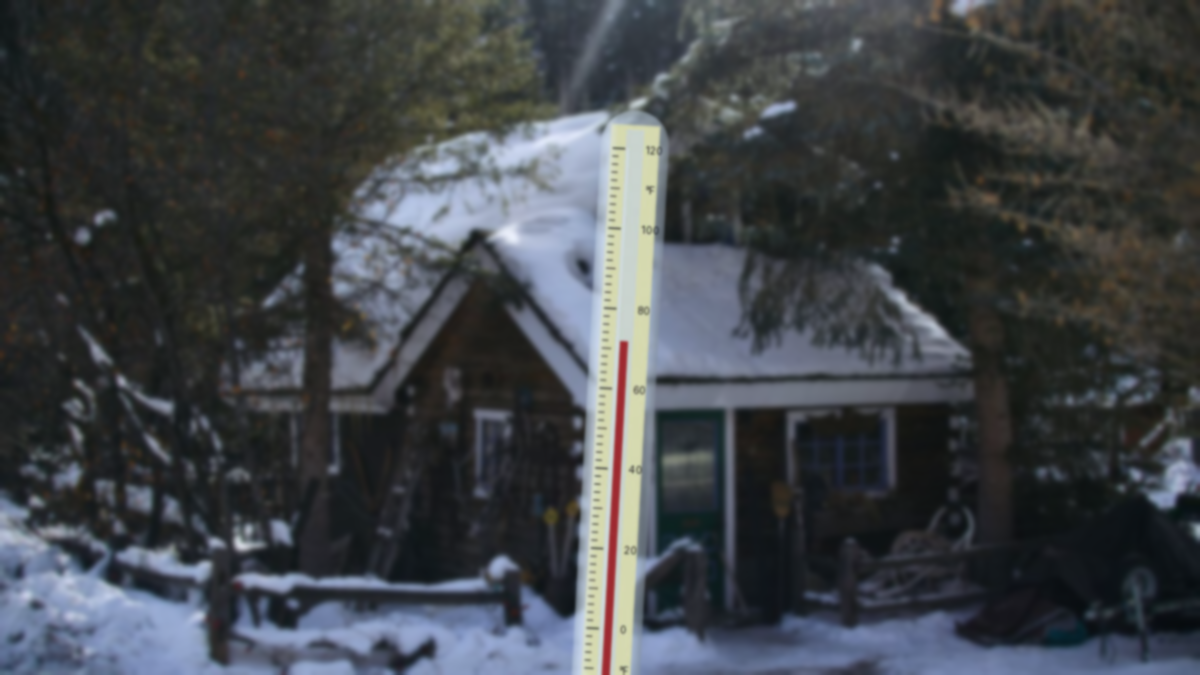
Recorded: 72,°F
